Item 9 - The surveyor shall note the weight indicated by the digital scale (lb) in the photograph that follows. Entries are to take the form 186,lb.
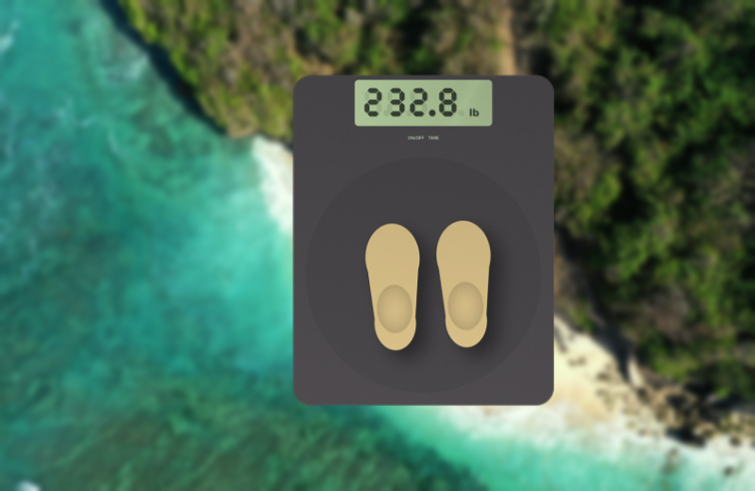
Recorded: 232.8,lb
